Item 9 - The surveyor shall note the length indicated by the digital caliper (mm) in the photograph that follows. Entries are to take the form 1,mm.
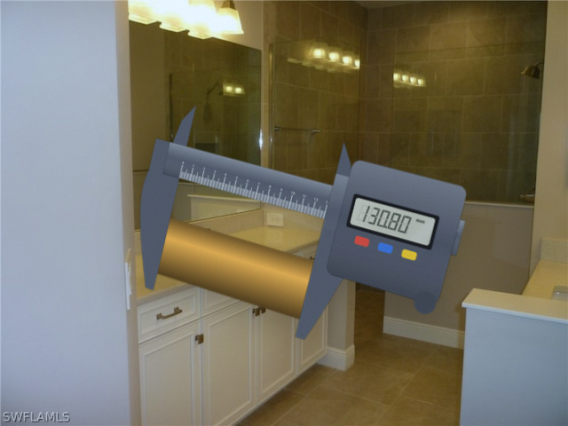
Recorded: 130.80,mm
